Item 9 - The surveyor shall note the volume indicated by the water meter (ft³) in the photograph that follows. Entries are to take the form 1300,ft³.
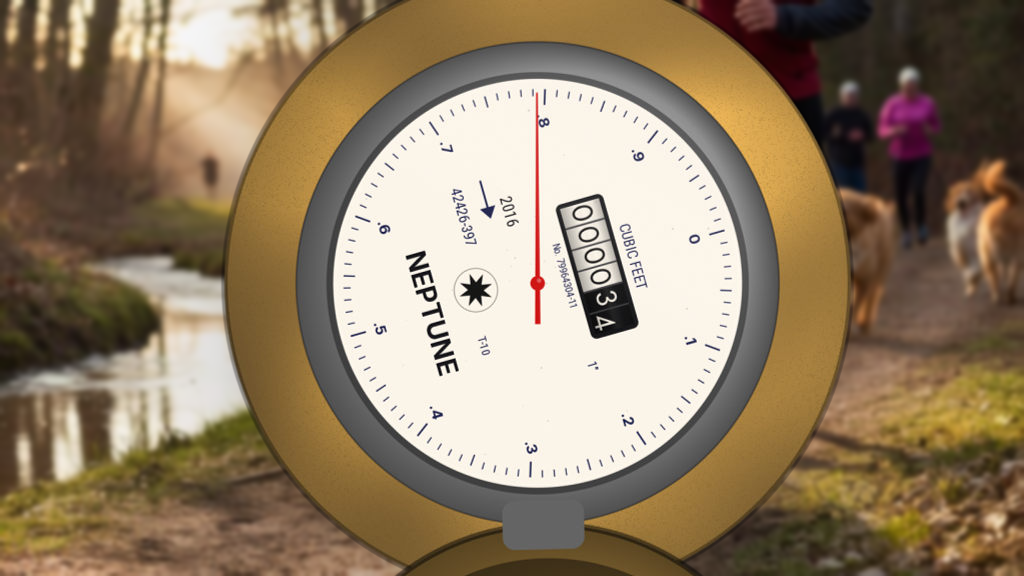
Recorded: 33.79,ft³
